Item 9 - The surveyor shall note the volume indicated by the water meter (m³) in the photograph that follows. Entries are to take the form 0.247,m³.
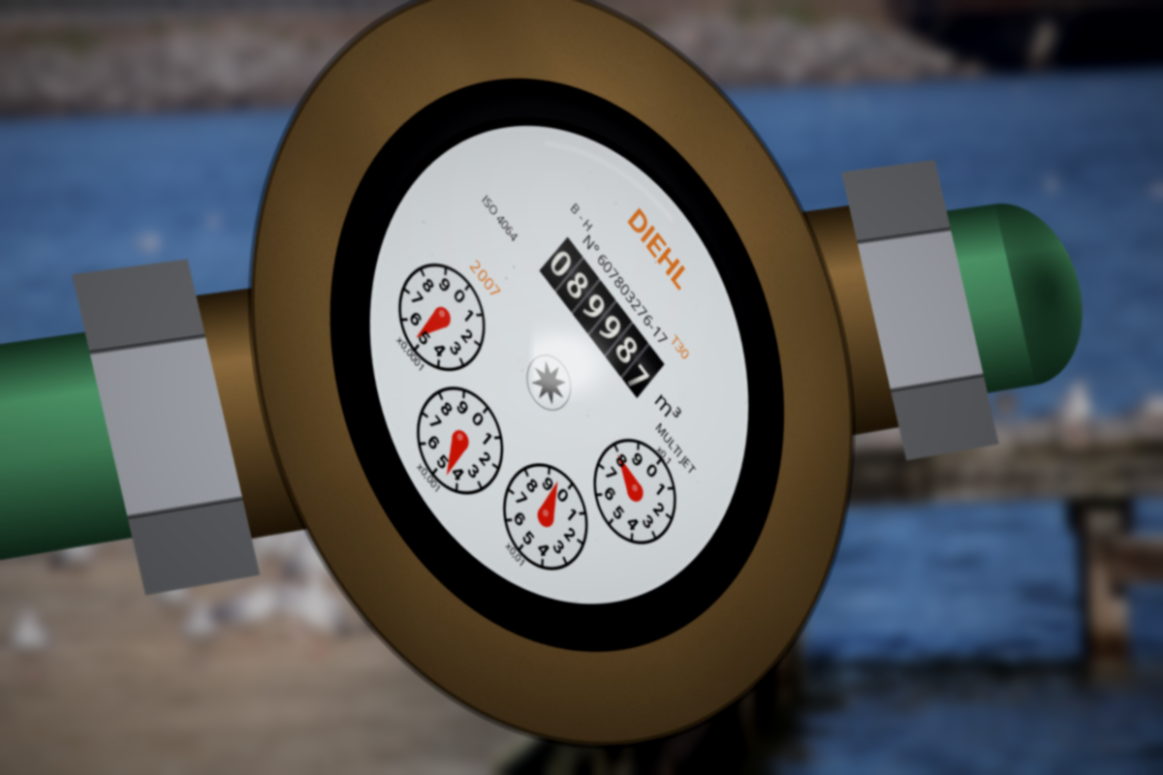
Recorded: 89986.7945,m³
